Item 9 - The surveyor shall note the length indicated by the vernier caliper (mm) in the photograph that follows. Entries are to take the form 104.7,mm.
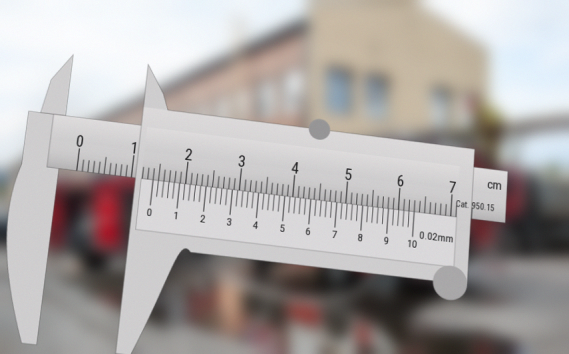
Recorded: 14.0,mm
